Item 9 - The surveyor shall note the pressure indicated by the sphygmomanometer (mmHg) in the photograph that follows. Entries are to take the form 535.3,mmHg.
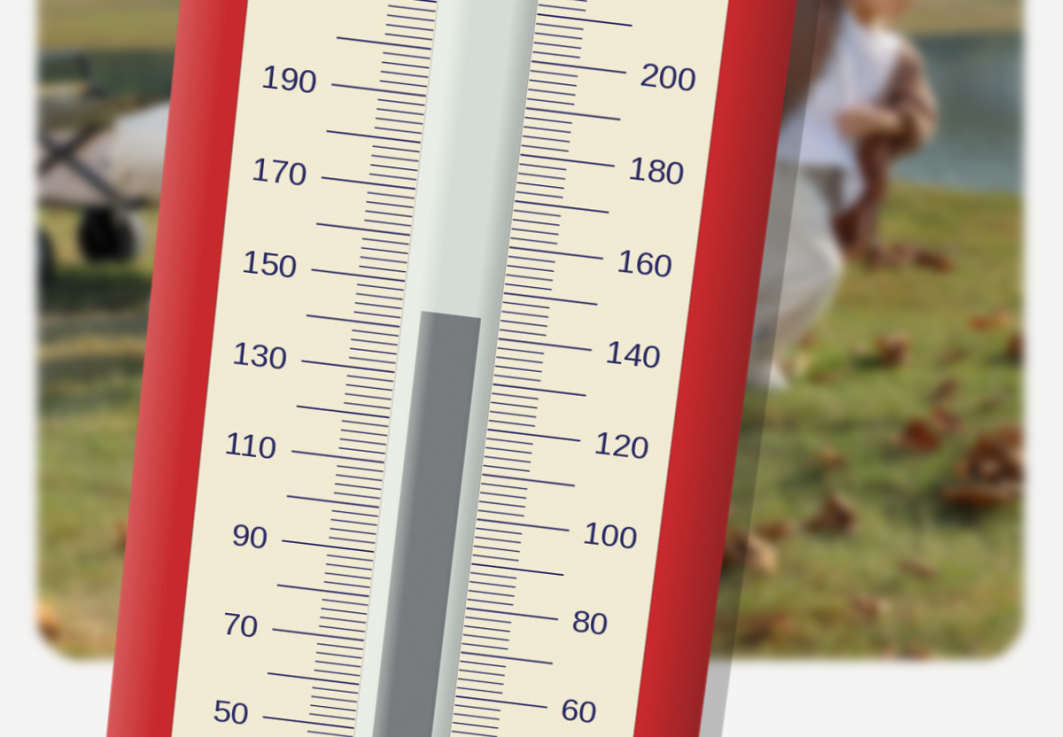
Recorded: 144,mmHg
